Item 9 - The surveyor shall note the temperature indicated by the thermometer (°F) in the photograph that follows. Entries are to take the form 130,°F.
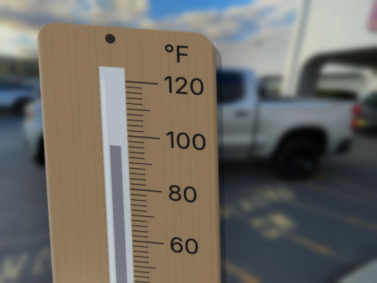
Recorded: 96,°F
